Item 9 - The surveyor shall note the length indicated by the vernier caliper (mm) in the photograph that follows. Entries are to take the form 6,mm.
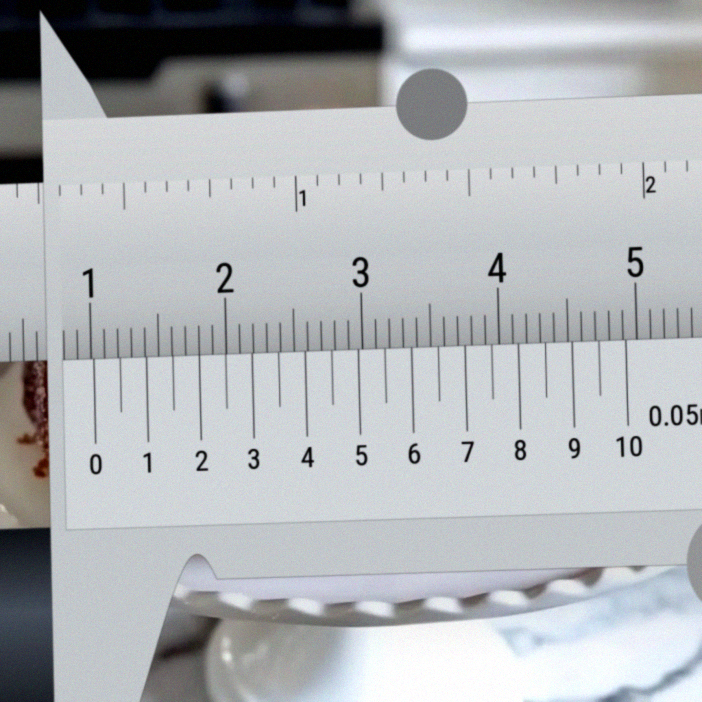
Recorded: 10.2,mm
